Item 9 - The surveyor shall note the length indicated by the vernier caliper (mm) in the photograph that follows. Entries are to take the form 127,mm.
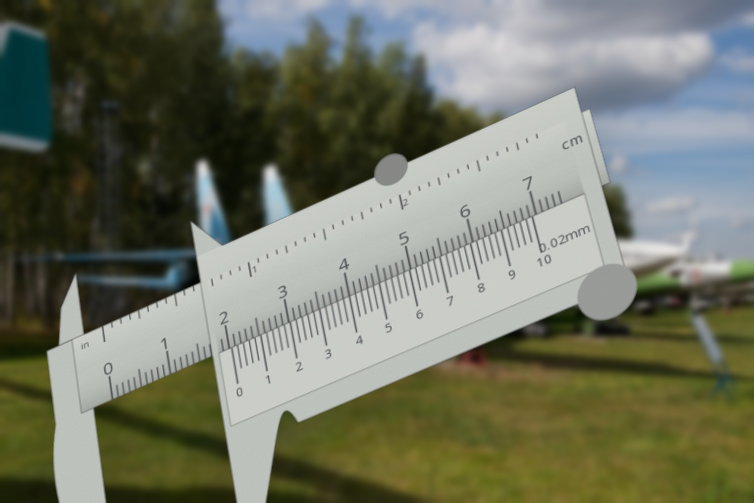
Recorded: 20.4,mm
